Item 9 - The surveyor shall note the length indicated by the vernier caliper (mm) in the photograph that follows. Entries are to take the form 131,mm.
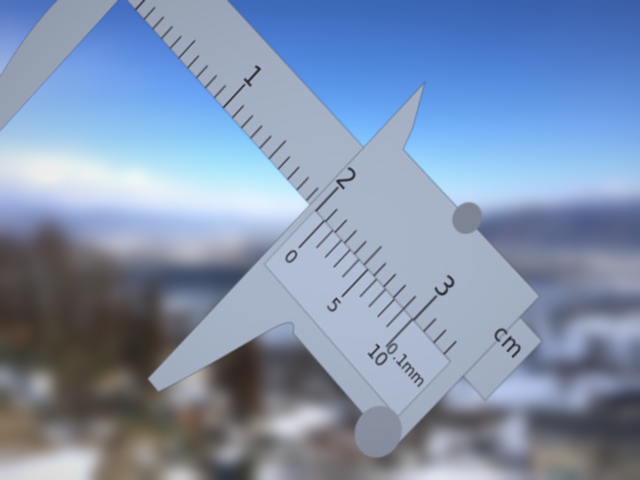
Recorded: 20.9,mm
